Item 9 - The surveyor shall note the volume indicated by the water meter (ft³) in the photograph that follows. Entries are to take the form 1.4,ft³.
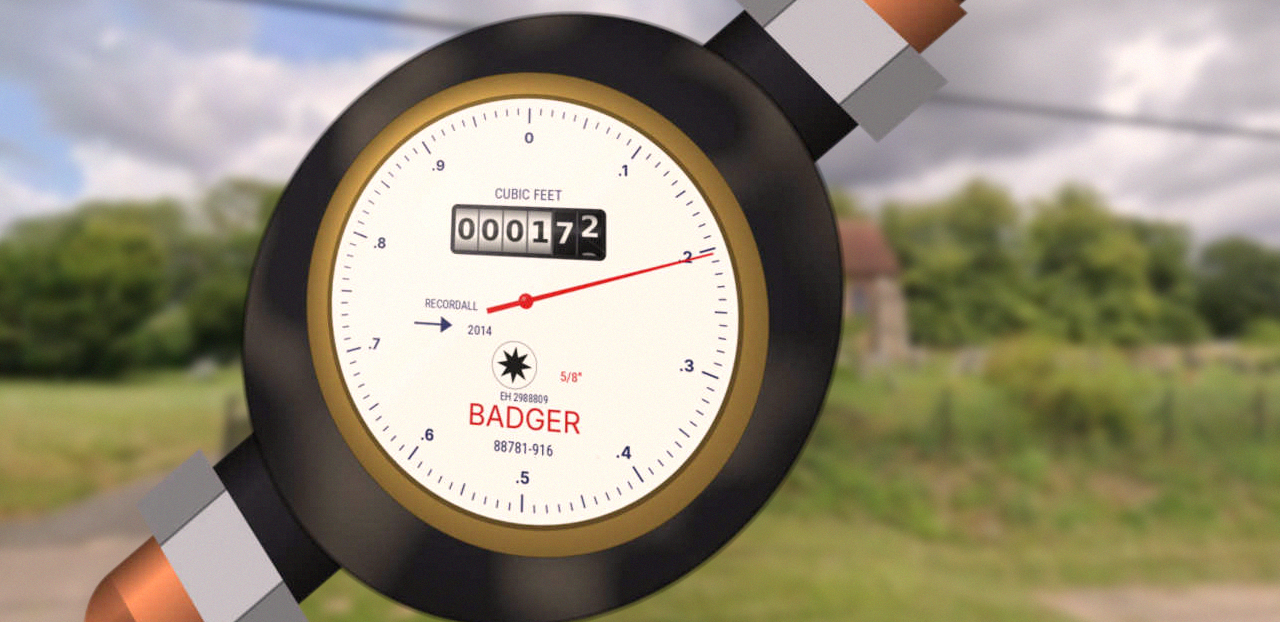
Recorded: 172.20,ft³
